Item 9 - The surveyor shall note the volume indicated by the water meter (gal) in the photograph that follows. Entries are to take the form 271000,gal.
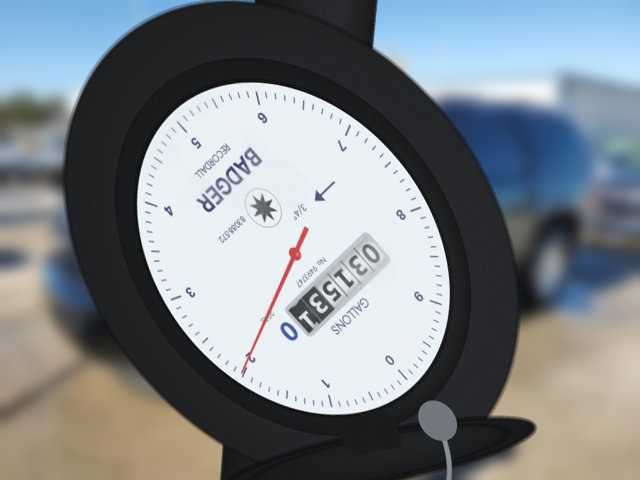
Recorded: 315312.0,gal
